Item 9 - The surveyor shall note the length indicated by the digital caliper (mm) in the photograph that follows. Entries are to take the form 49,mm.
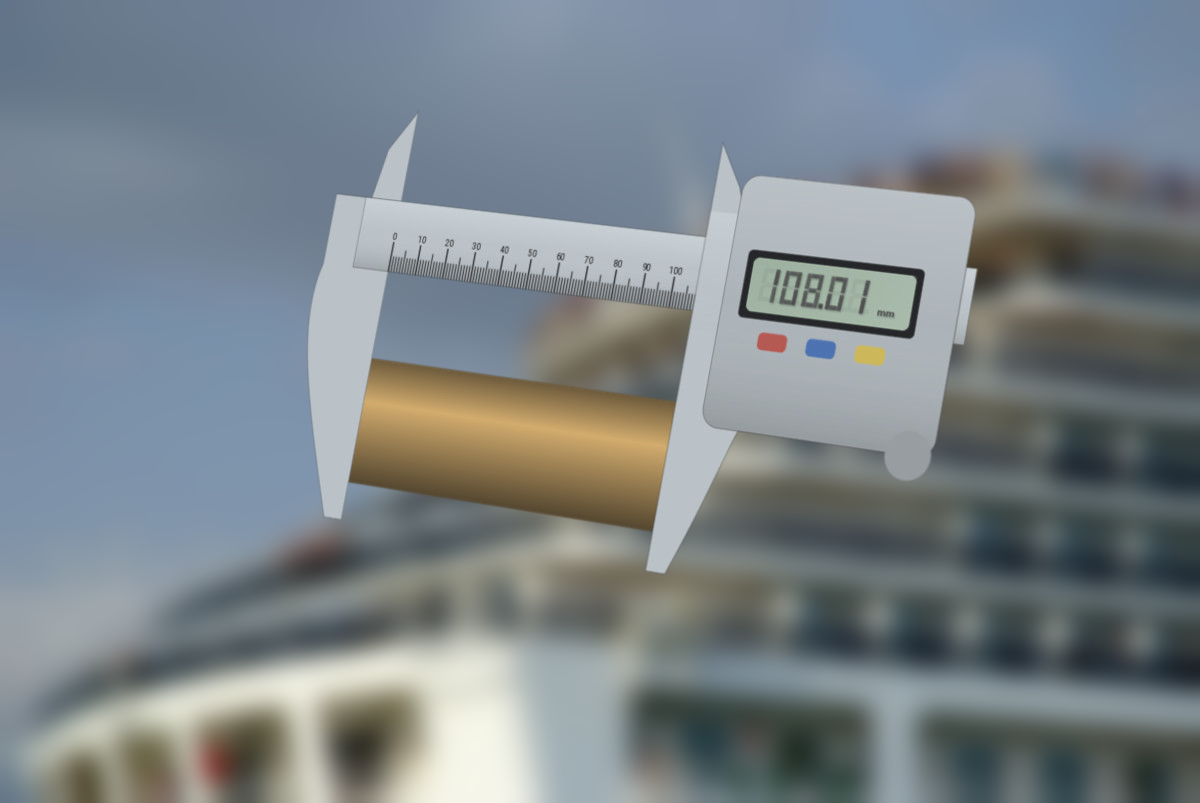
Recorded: 108.01,mm
